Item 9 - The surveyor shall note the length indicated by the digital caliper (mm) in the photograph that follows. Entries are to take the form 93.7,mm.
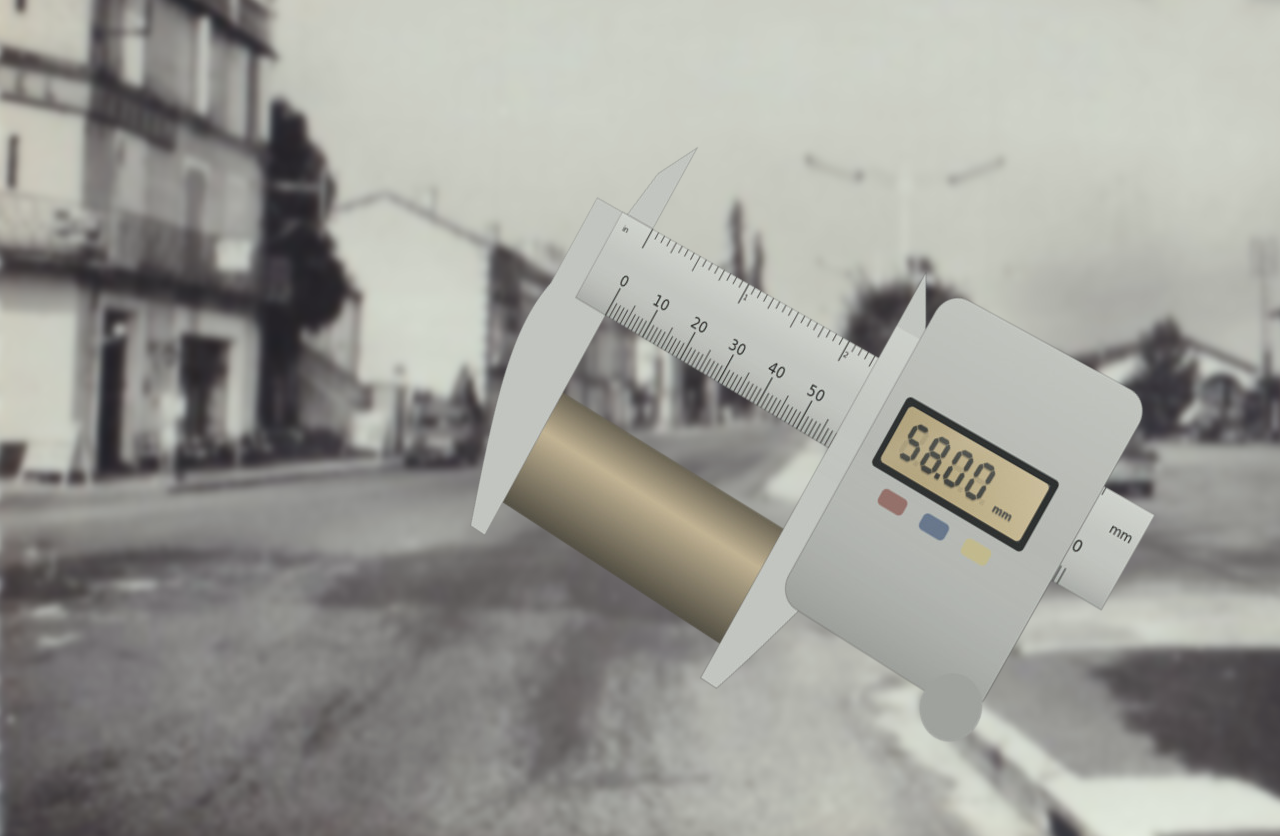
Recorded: 58.00,mm
